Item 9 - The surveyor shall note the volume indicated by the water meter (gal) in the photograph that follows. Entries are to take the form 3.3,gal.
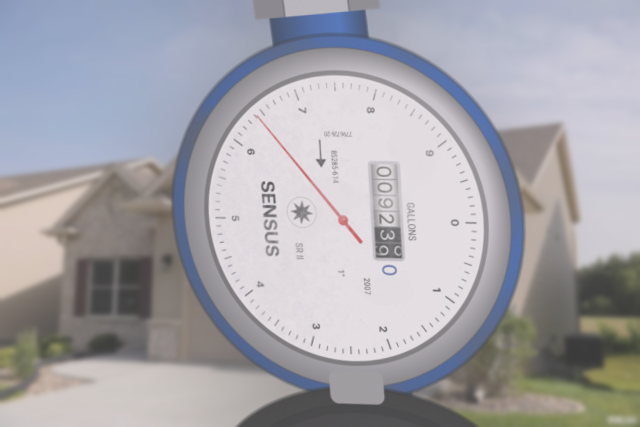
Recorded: 92386.4,gal
